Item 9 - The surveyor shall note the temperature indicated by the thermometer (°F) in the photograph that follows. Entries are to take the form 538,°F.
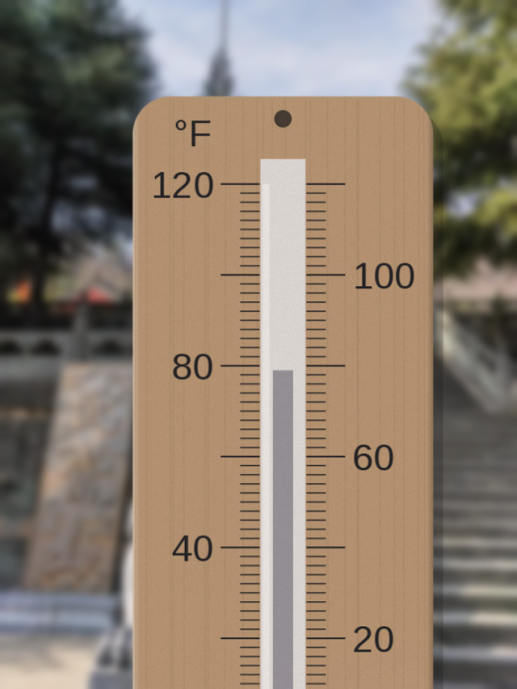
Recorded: 79,°F
